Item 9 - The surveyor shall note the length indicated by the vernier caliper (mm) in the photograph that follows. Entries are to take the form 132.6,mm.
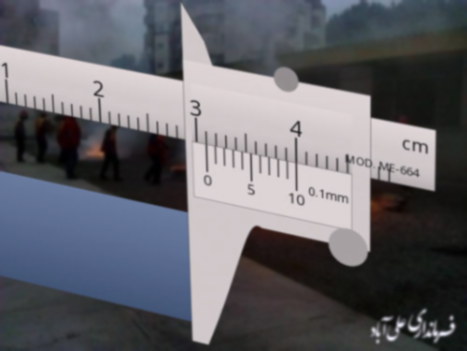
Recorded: 31.0,mm
